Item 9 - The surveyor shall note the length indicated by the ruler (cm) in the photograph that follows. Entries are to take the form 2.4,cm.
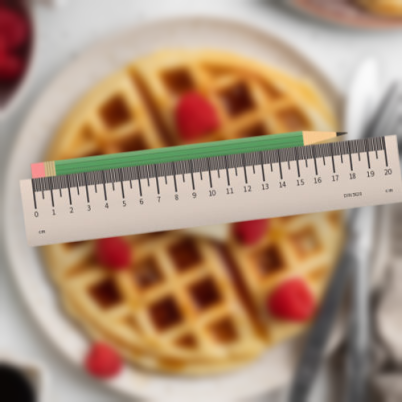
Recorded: 18,cm
